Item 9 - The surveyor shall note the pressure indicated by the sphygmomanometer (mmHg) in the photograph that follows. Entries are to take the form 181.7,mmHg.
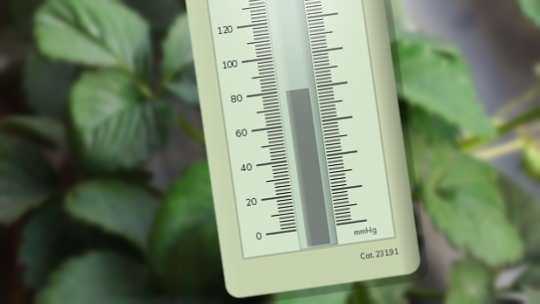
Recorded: 80,mmHg
